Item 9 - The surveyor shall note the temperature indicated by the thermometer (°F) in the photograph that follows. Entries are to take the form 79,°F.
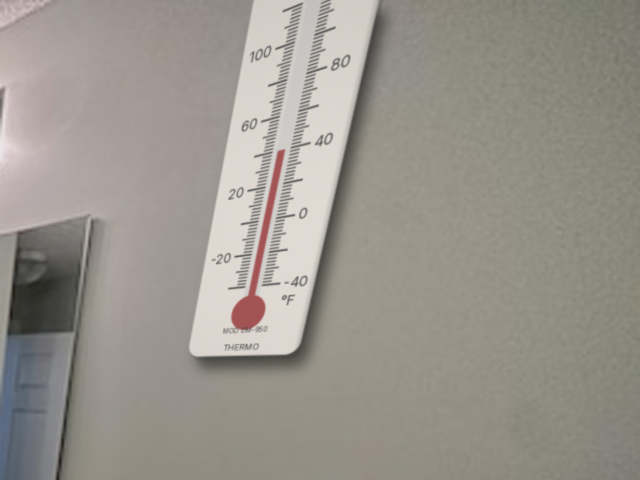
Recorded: 40,°F
